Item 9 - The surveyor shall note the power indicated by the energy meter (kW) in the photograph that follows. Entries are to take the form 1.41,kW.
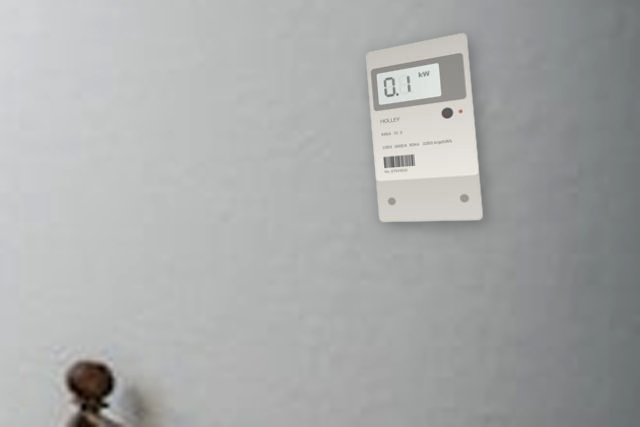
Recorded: 0.1,kW
